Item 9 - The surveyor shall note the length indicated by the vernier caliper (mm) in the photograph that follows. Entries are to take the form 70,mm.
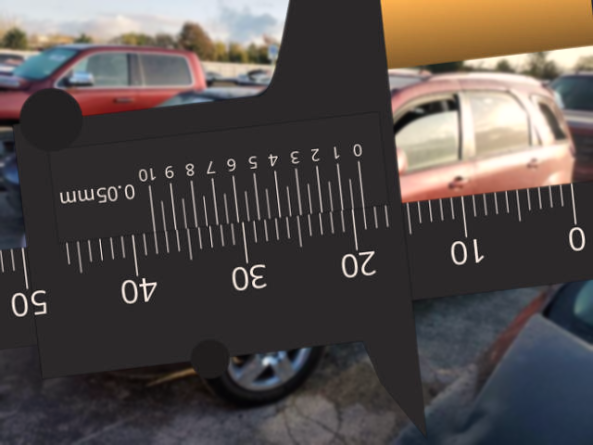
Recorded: 19.0,mm
